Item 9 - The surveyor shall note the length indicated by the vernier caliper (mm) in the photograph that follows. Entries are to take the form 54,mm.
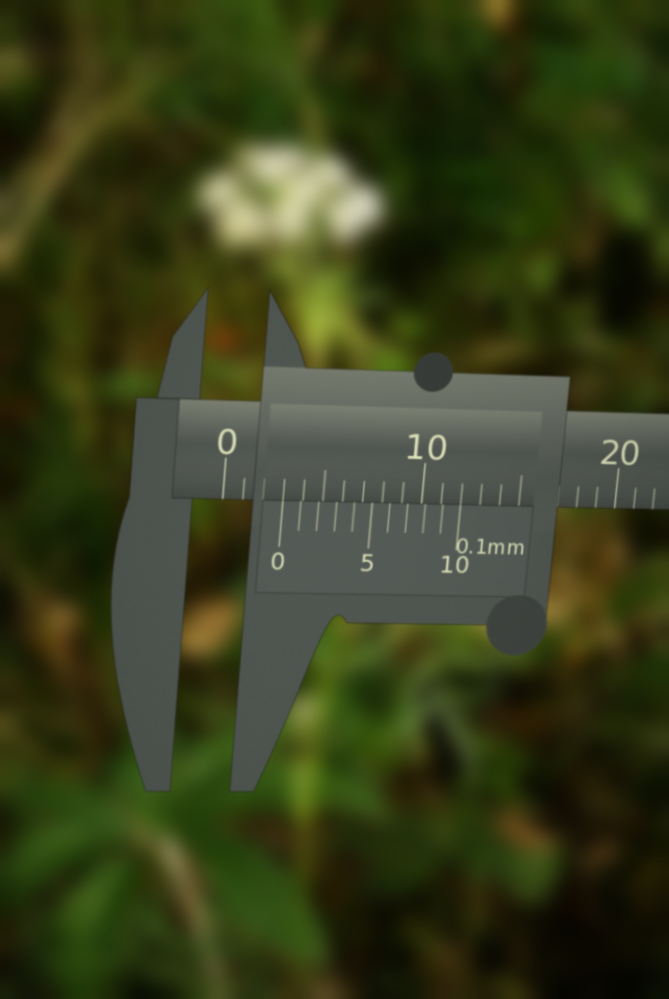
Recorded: 3.0,mm
